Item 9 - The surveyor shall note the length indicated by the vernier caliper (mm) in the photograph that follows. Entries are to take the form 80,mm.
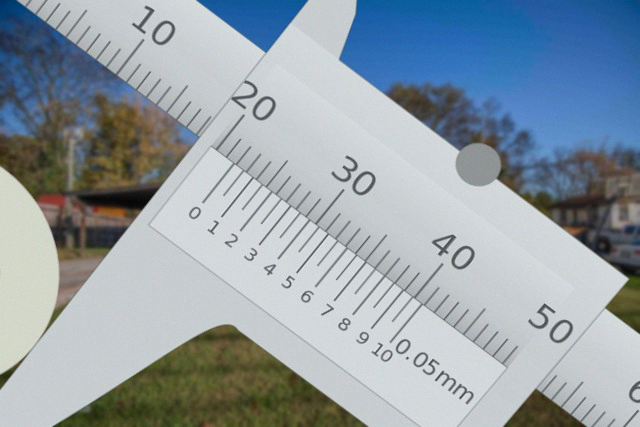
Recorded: 21.8,mm
